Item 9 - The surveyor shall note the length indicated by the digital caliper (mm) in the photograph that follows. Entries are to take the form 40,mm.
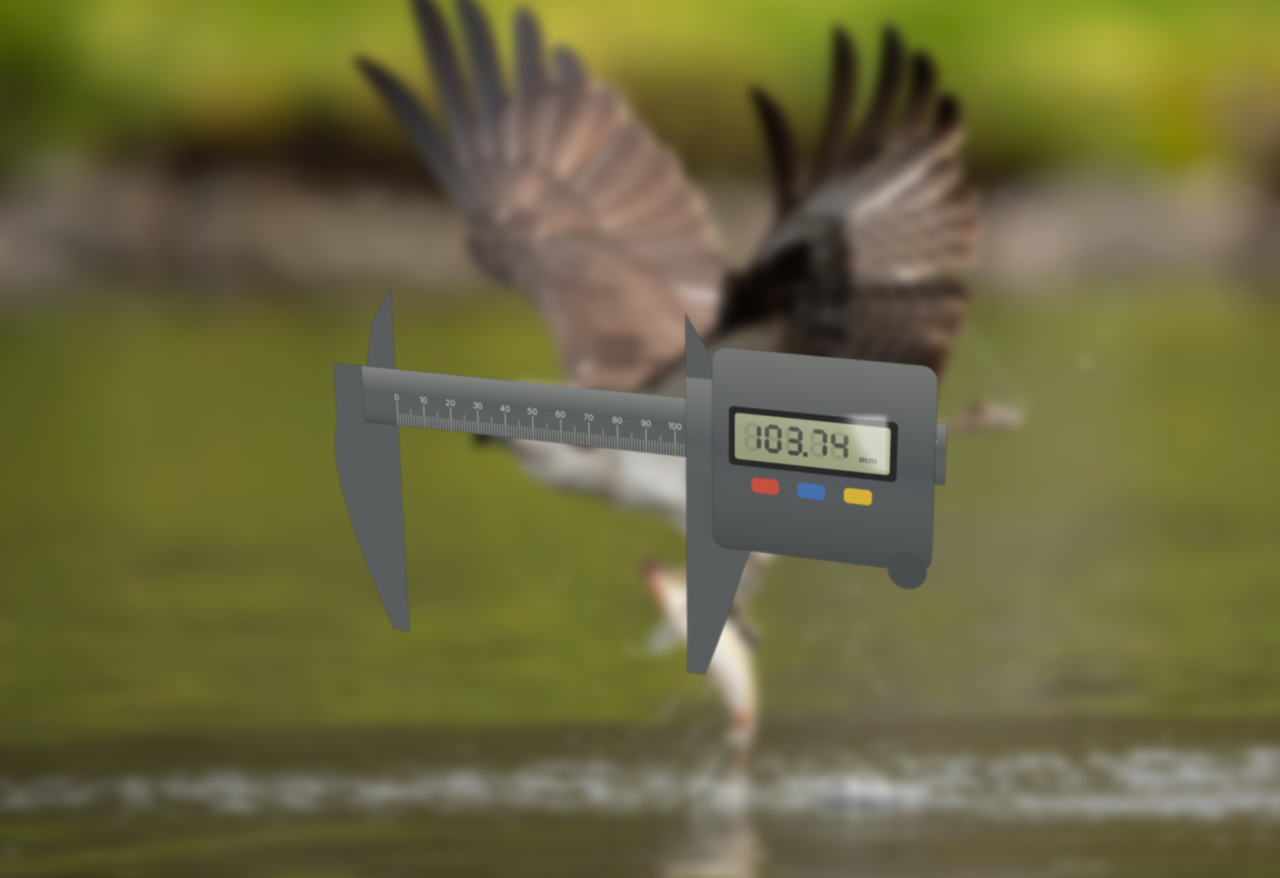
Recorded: 103.74,mm
